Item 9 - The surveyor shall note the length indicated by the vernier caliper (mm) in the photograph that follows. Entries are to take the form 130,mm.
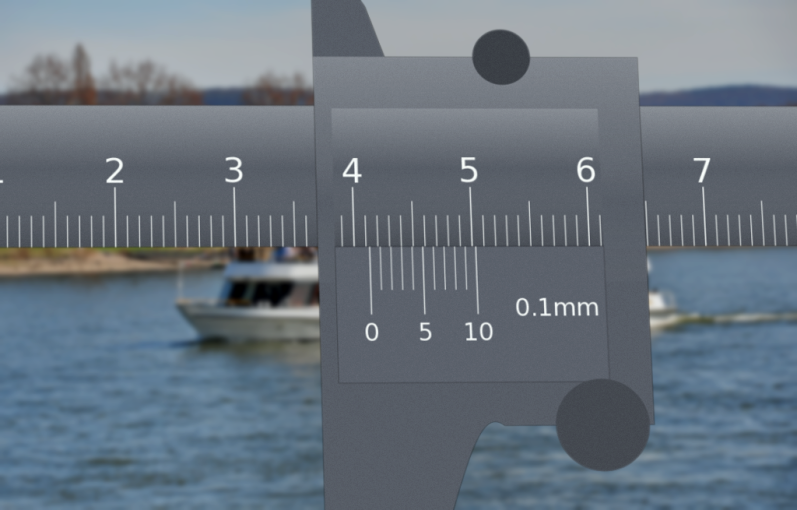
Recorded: 41.3,mm
